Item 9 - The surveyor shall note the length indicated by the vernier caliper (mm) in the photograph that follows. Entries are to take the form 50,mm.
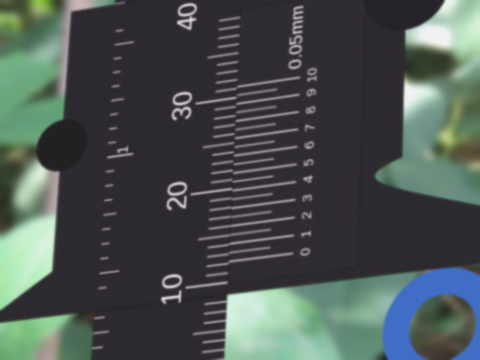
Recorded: 12.2,mm
